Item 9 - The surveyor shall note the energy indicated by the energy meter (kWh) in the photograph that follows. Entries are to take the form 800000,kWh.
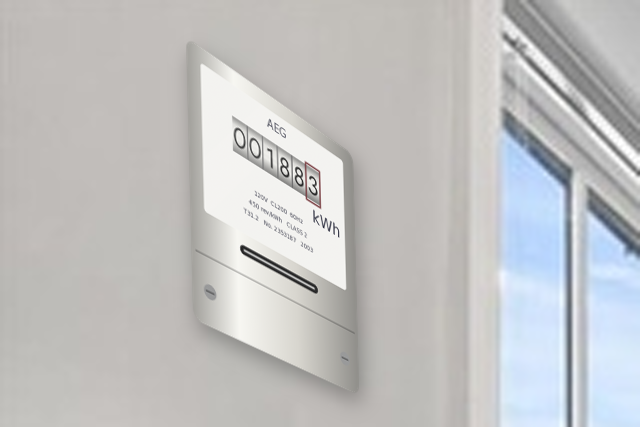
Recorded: 188.3,kWh
